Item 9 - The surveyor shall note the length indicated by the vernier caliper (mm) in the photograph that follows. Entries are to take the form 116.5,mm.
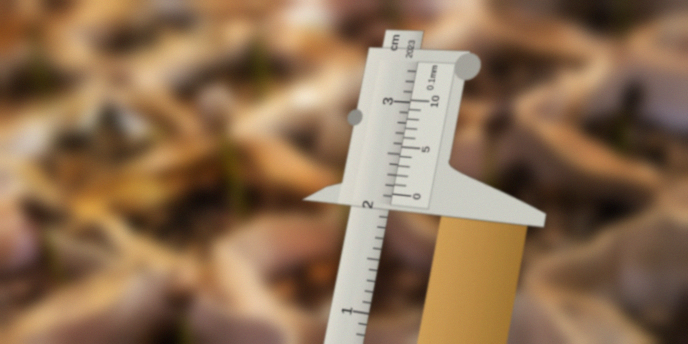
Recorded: 21.2,mm
